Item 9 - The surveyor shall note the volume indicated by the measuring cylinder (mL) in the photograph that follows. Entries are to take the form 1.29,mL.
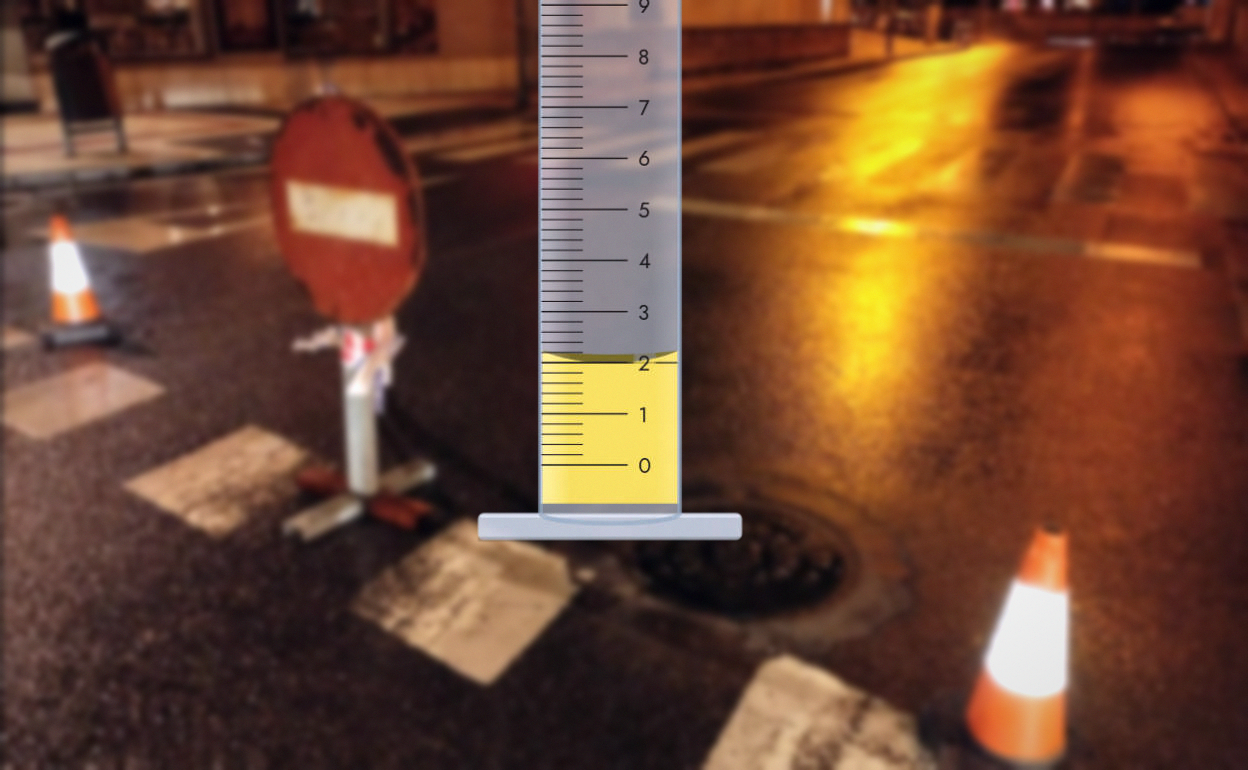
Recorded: 2,mL
